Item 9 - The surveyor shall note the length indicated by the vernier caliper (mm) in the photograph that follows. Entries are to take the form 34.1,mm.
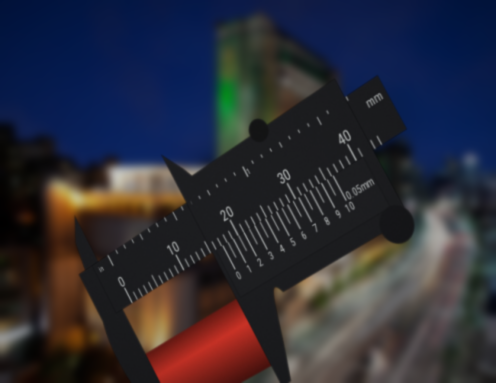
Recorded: 17.2,mm
